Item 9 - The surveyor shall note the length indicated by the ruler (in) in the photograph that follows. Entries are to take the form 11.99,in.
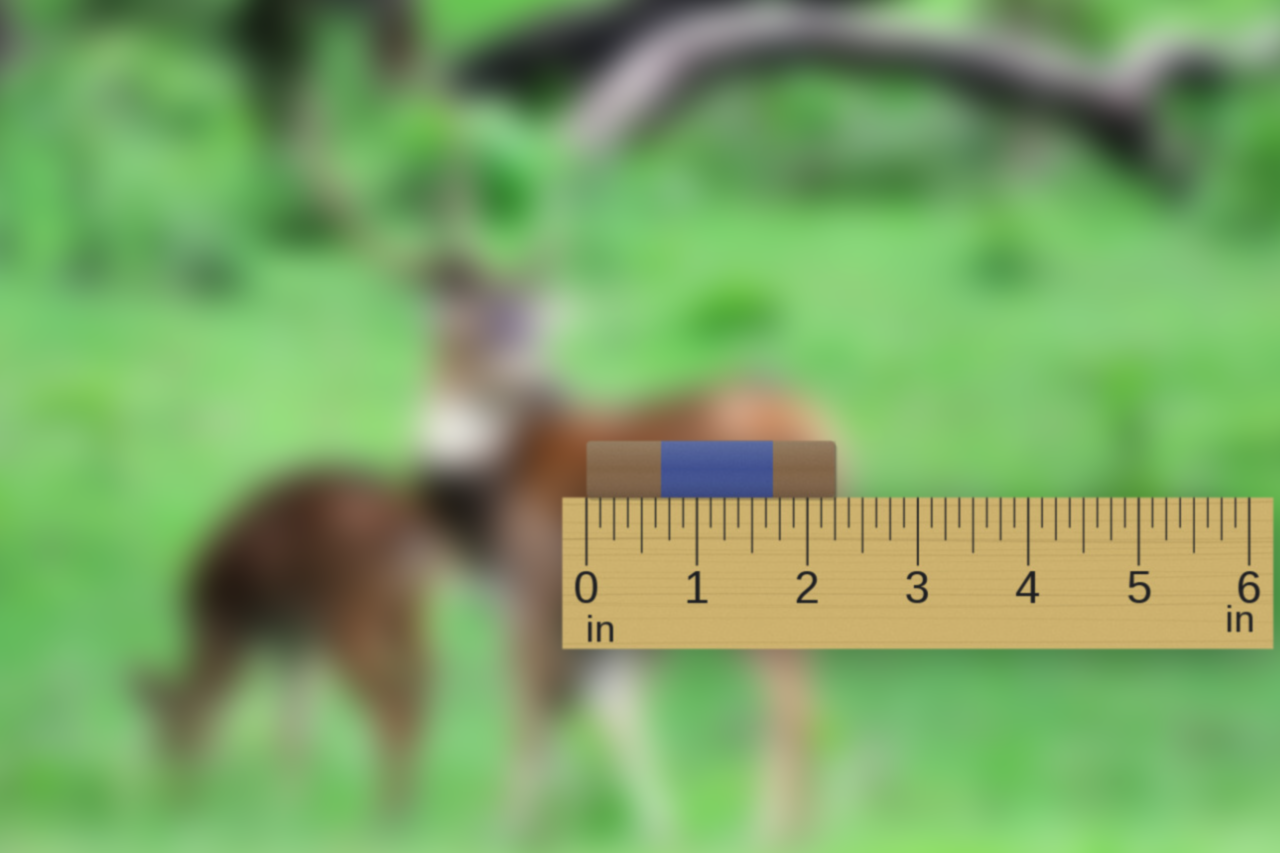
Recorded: 2.25,in
